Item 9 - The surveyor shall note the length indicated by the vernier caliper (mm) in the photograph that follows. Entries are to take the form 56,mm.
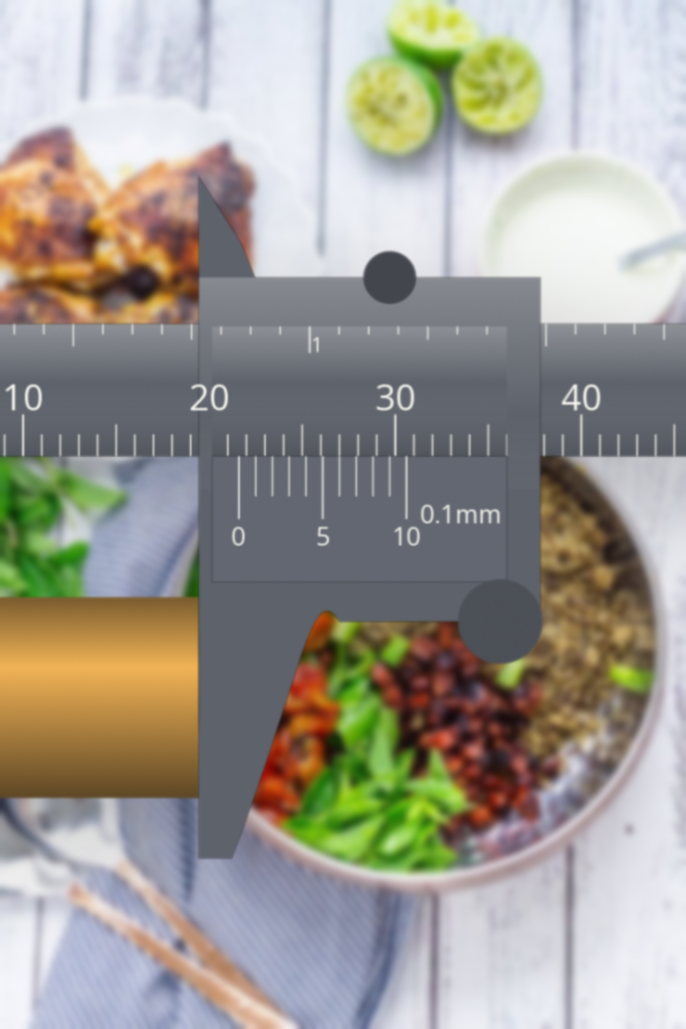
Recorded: 21.6,mm
